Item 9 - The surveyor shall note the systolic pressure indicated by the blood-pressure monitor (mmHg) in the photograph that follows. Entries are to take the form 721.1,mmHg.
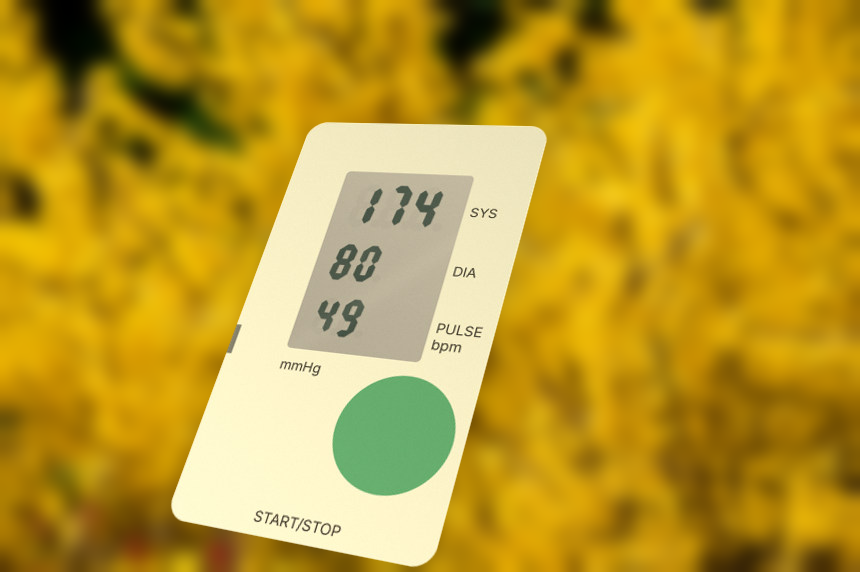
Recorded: 174,mmHg
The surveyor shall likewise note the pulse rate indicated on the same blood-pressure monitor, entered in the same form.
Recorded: 49,bpm
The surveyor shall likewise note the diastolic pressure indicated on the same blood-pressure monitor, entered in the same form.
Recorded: 80,mmHg
